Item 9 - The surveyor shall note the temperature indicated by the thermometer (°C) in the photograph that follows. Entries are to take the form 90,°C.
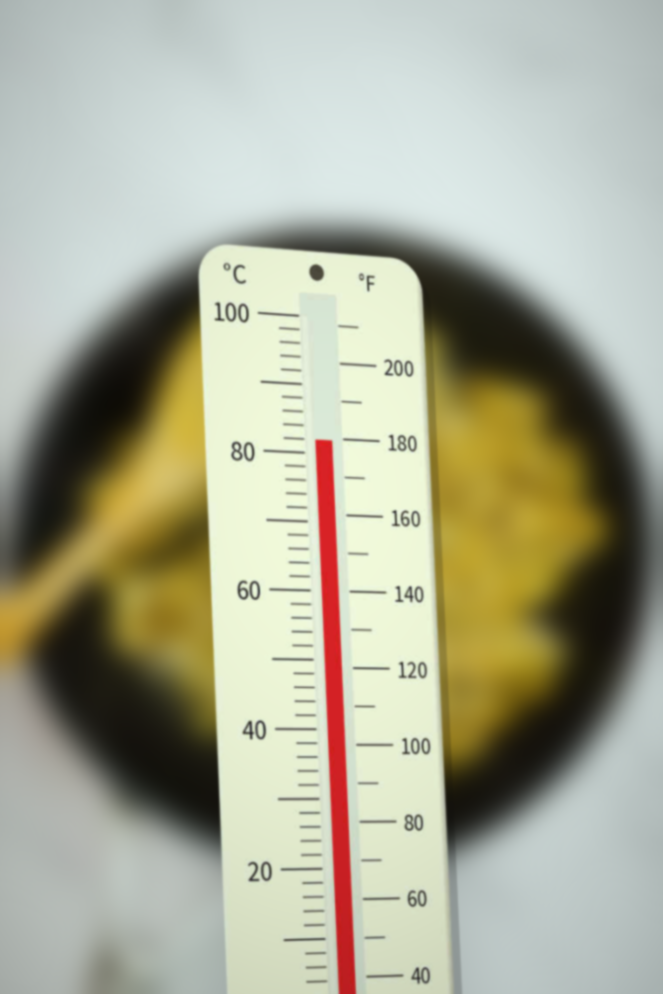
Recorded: 82,°C
